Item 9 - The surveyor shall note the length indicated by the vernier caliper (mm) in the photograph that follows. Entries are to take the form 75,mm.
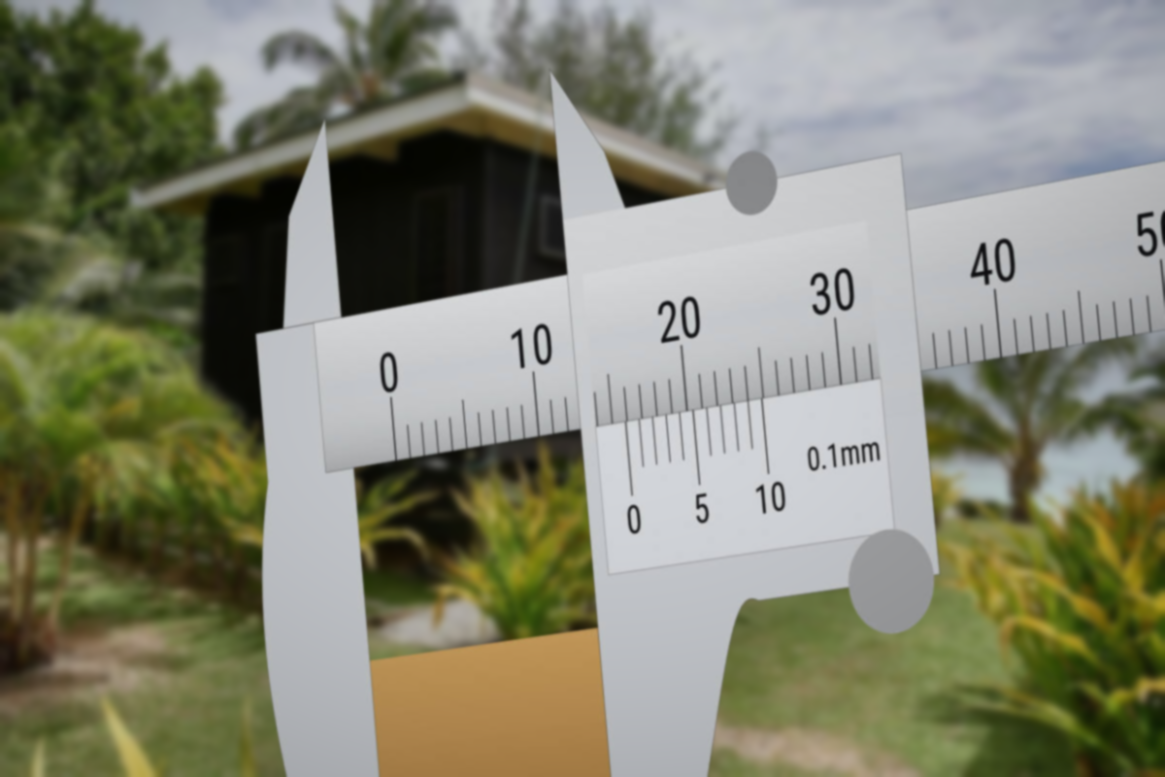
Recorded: 15.9,mm
